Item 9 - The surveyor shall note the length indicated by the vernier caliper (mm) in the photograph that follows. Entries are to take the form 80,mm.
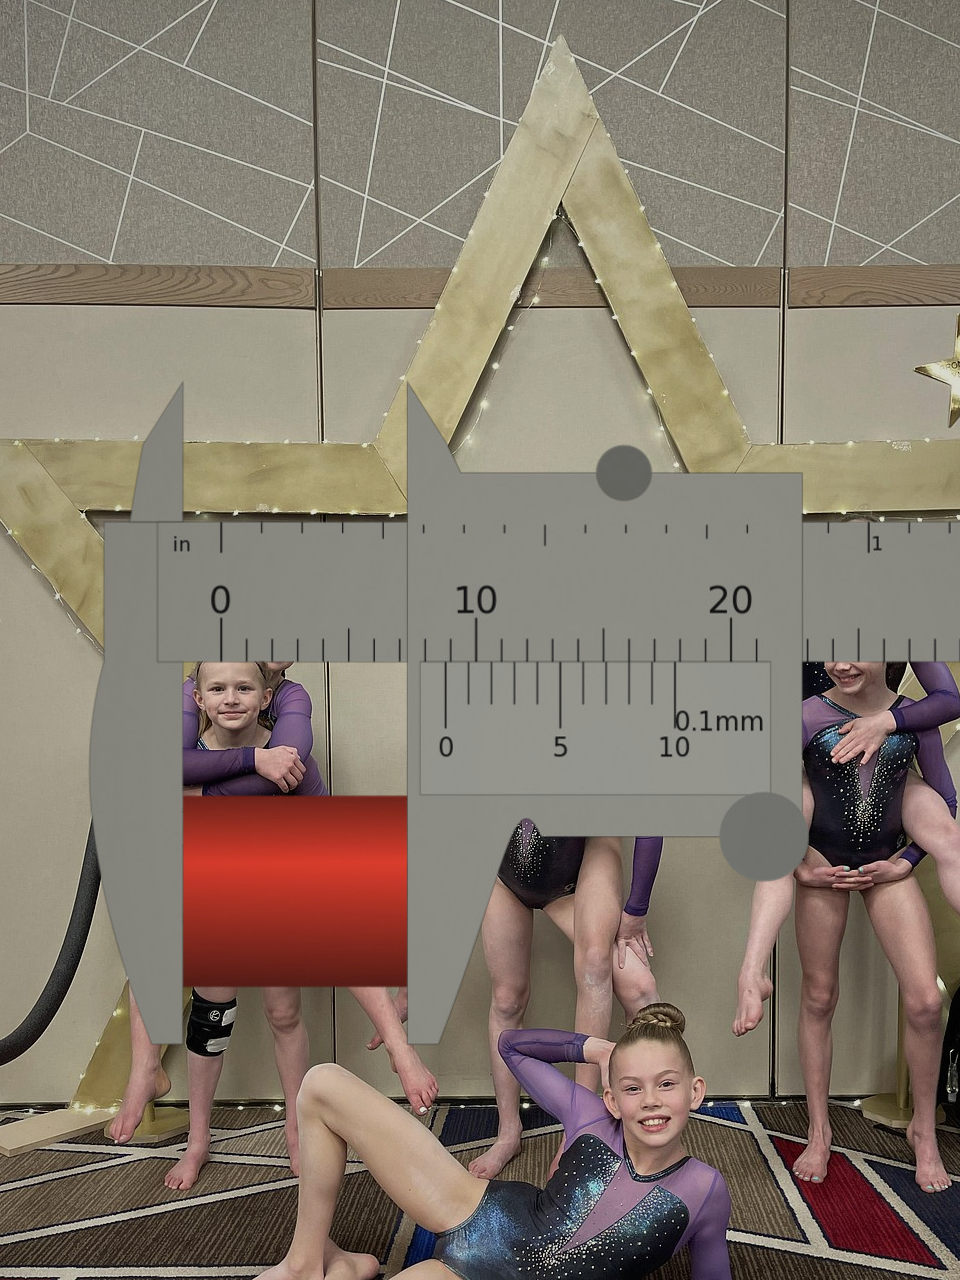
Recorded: 8.8,mm
